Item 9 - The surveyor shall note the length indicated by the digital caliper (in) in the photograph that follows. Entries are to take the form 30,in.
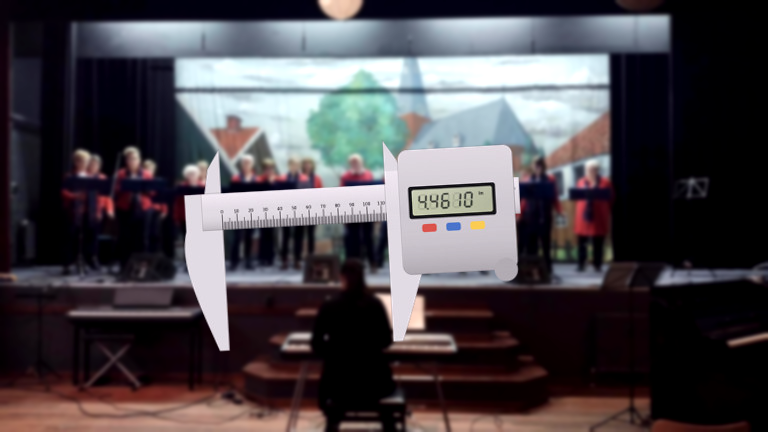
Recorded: 4.4610,in
